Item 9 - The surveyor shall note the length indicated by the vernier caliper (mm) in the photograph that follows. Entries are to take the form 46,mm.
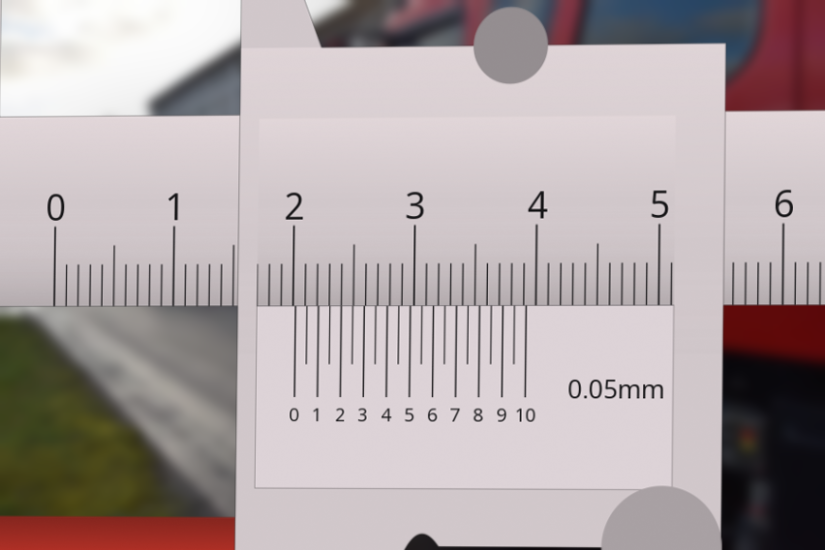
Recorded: 20.2,mm
